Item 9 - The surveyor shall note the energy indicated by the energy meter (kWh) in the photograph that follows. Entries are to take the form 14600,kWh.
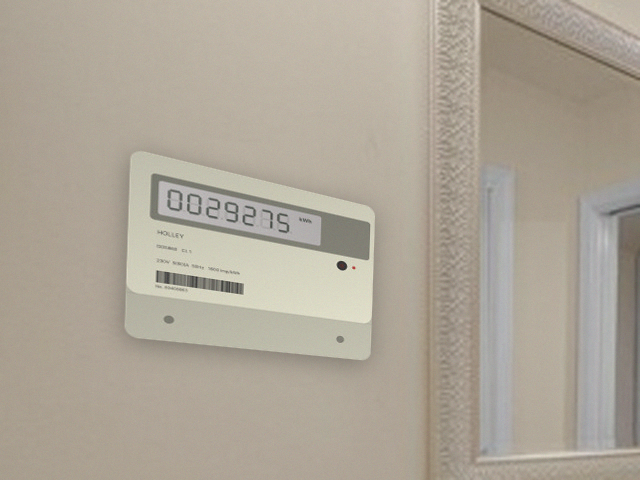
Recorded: 29275,kWh
